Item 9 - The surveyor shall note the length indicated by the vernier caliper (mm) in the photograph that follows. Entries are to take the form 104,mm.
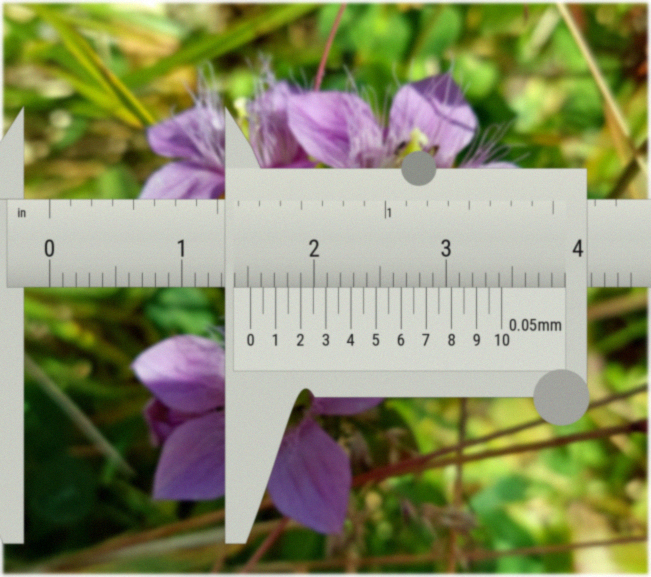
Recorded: 15.2,mm
